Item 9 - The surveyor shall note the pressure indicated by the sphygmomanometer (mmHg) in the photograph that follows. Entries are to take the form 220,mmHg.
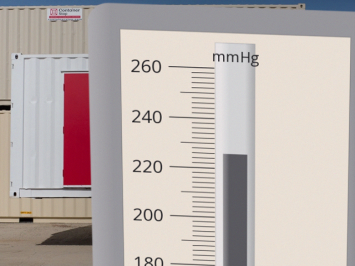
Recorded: 226,mmHg
